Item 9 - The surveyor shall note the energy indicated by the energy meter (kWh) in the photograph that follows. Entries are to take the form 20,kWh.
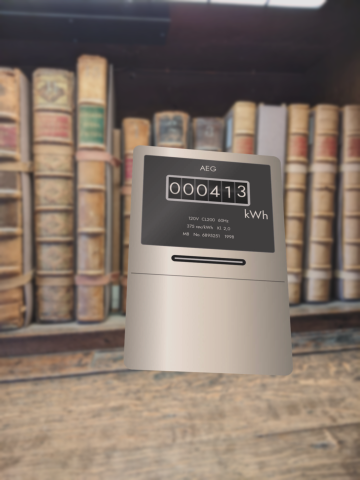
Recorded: 413,kWh
